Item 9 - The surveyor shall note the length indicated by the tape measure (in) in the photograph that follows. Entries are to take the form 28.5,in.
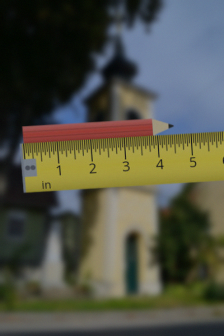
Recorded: 4.5,in
